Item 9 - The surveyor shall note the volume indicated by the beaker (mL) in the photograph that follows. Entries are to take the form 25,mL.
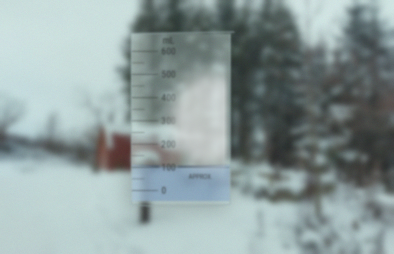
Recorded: 100,mL
